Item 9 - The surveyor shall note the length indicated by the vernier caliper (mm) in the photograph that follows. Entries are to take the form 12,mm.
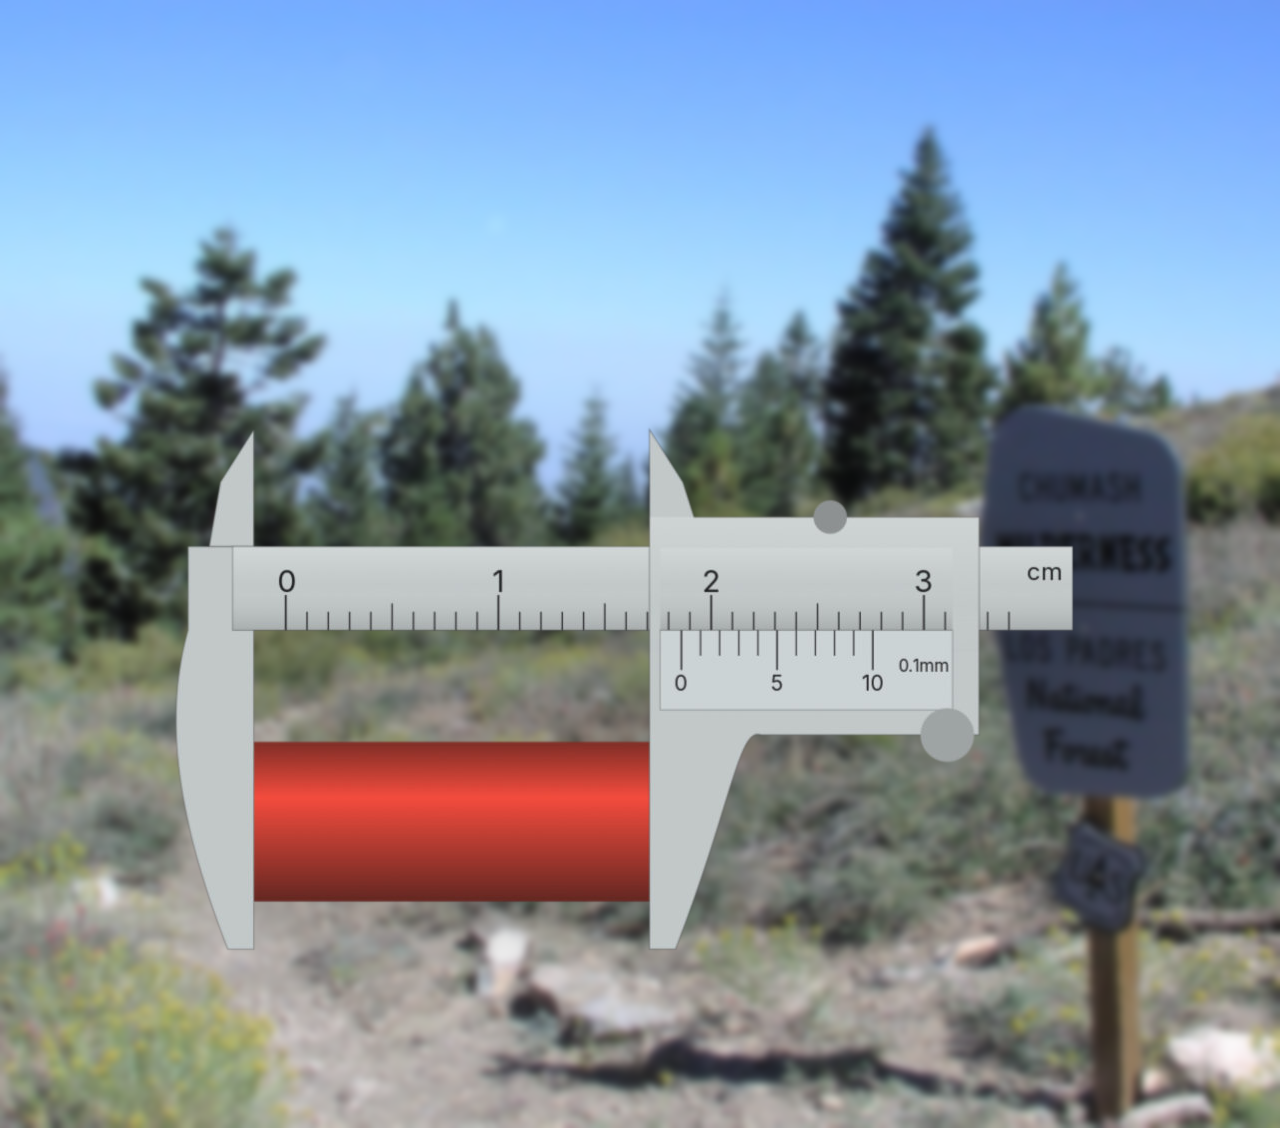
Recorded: 18.6,mm
